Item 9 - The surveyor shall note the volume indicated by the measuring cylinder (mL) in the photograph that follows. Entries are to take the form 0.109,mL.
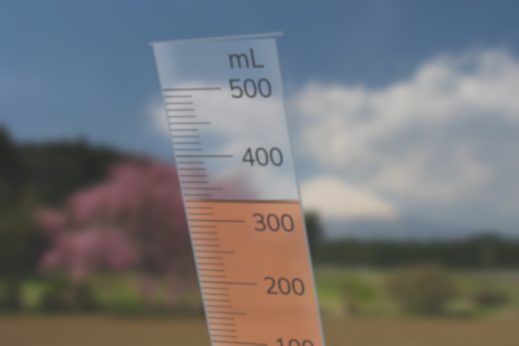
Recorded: 330,mL
